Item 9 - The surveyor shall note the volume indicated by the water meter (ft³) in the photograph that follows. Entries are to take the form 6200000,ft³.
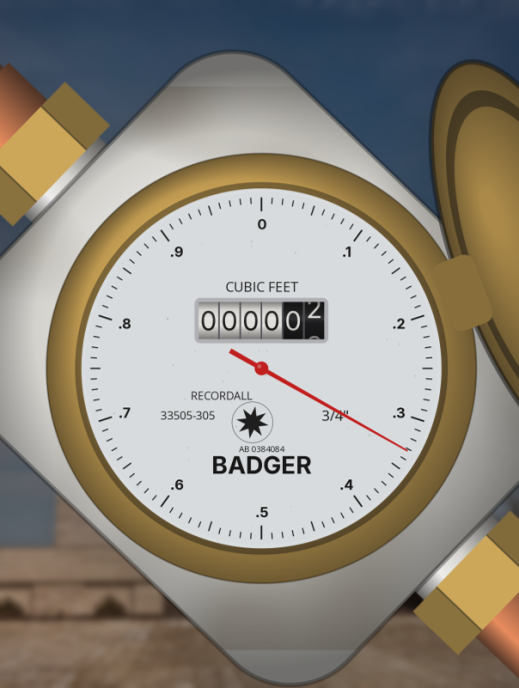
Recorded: 2.33,ft³
